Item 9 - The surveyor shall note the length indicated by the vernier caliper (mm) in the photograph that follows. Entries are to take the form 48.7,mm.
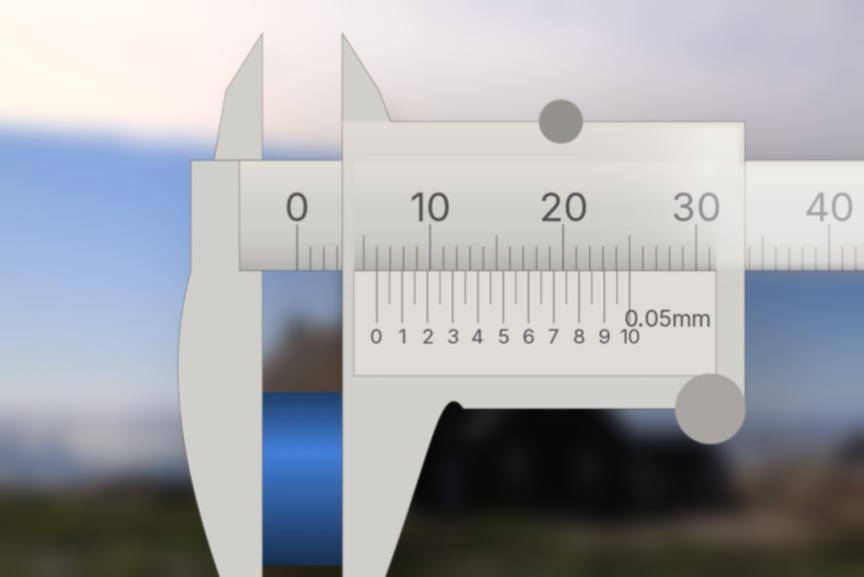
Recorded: 6.0,mm
